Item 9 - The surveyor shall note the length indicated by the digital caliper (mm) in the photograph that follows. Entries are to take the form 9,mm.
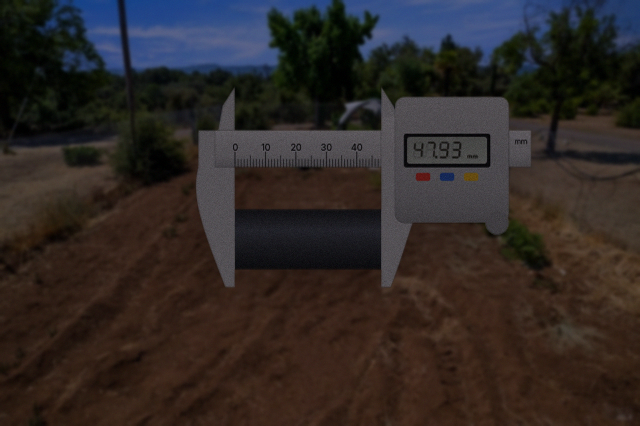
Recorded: 47.93,mm
